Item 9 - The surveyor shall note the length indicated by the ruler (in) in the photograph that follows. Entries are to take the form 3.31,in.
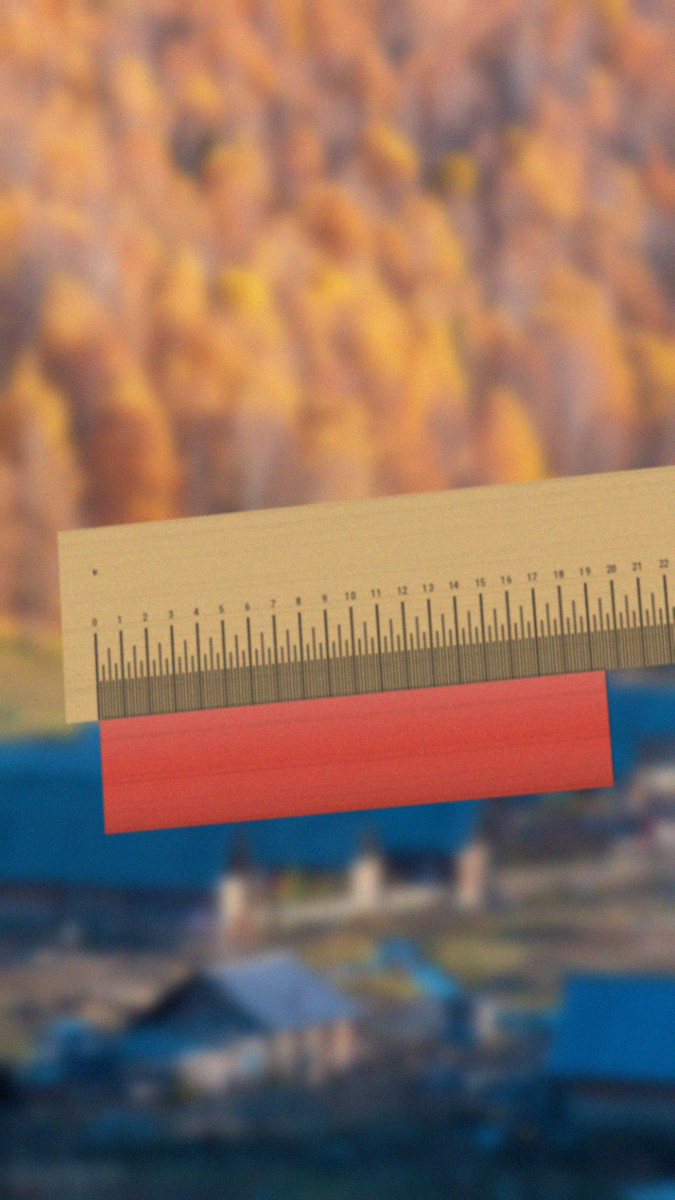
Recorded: 19.5,in
